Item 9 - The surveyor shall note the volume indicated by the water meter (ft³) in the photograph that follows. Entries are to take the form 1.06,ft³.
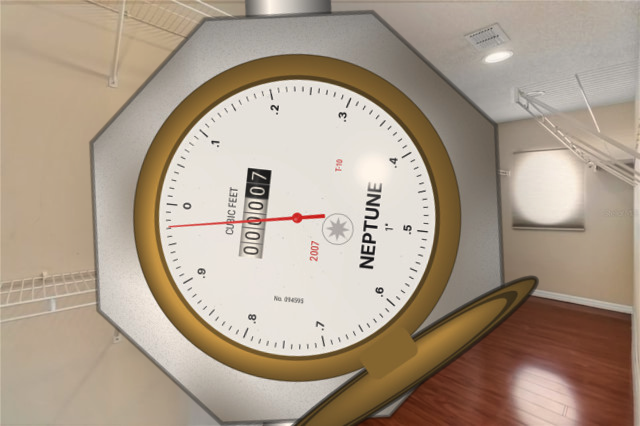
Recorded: 6.97,ft³
